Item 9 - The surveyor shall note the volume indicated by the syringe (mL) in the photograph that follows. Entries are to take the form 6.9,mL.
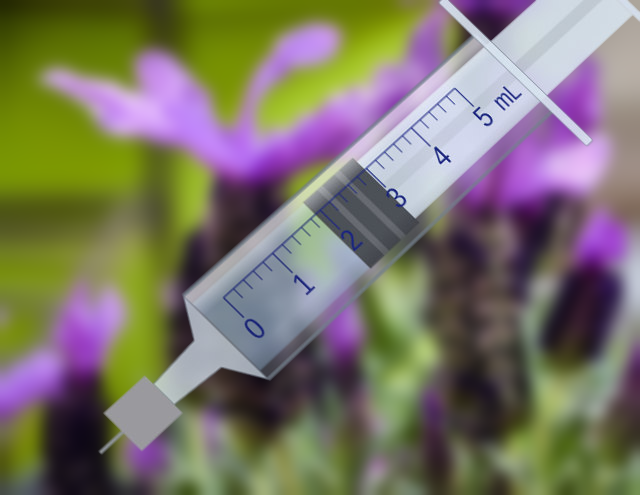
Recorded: 1.9,mL
